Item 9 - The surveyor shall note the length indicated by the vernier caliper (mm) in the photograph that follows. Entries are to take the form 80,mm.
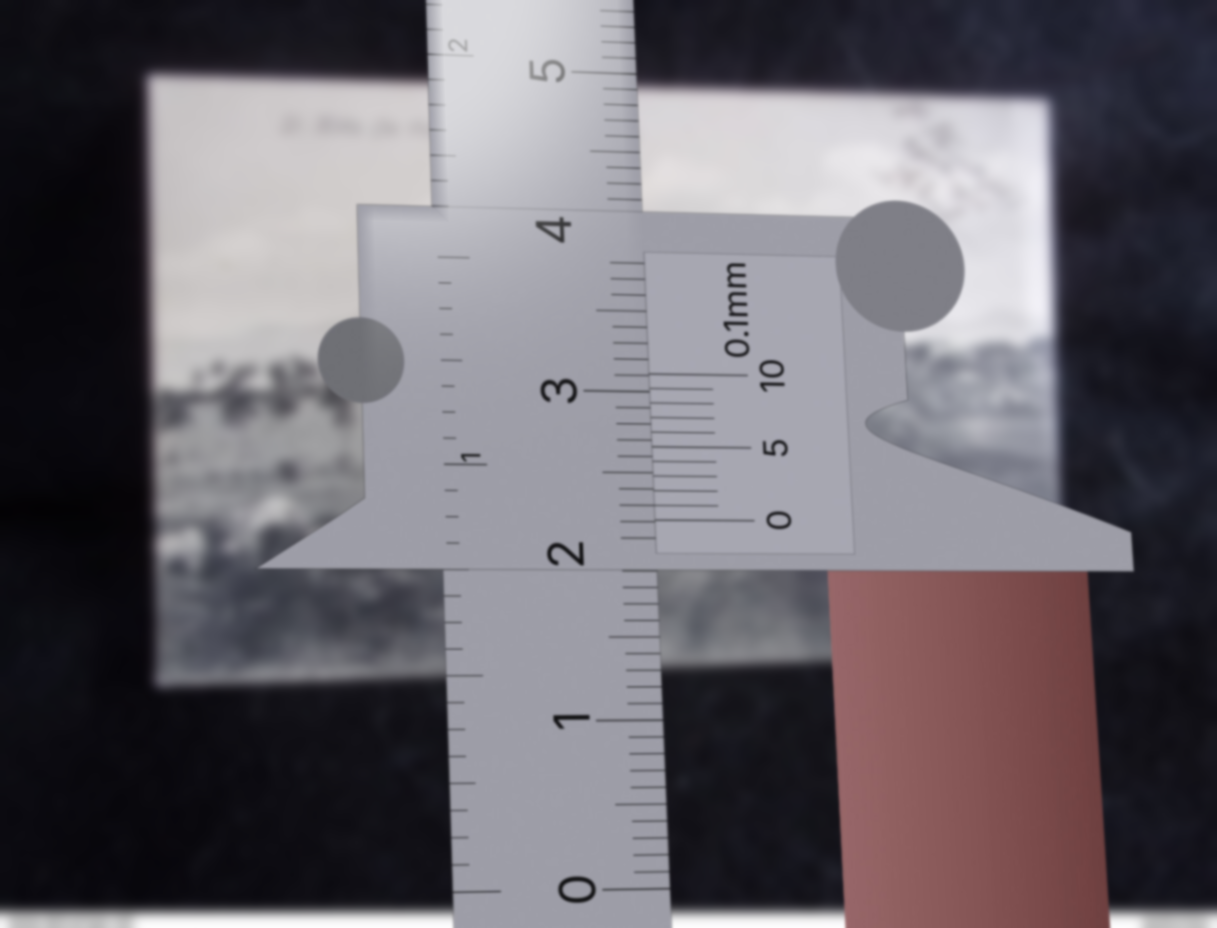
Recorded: 22.1,mm
